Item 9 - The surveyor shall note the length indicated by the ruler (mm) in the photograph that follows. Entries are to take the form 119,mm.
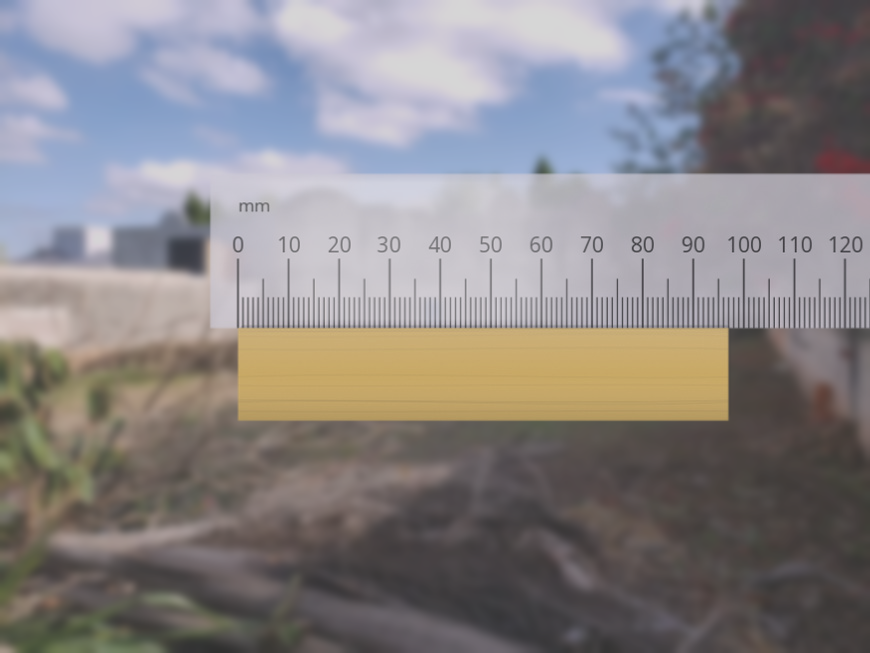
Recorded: 97,mm
